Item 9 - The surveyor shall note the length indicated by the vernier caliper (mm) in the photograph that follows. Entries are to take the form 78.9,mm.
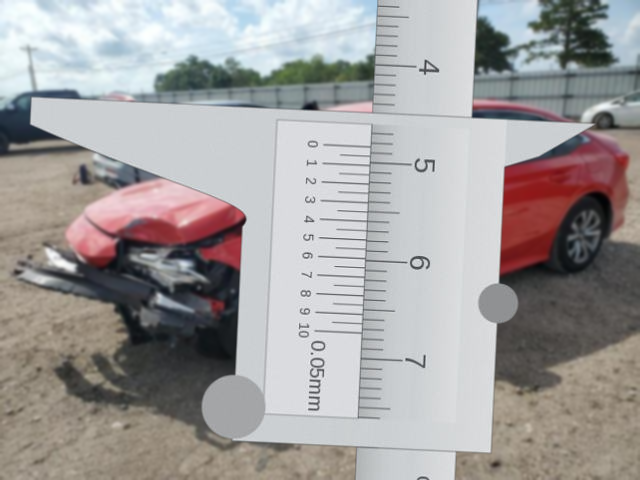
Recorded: 48.4,mm
